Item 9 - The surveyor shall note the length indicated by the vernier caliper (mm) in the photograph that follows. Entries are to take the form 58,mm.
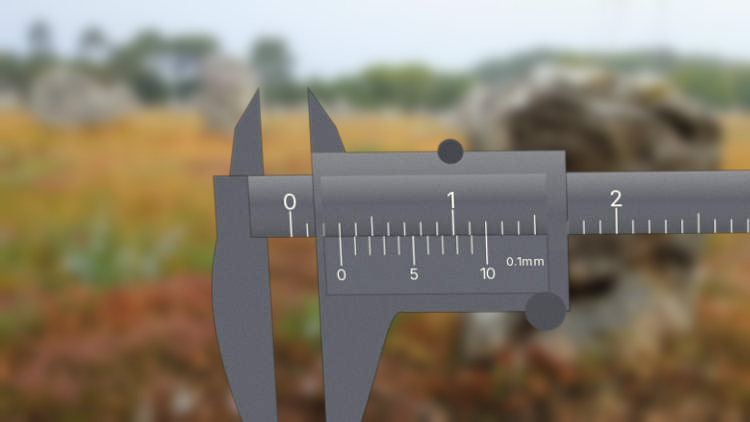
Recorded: 3.0,mm
